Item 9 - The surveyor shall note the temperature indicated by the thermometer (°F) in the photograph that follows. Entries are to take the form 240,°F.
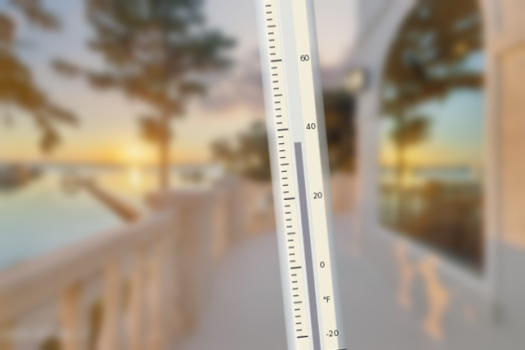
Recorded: 36,°F
